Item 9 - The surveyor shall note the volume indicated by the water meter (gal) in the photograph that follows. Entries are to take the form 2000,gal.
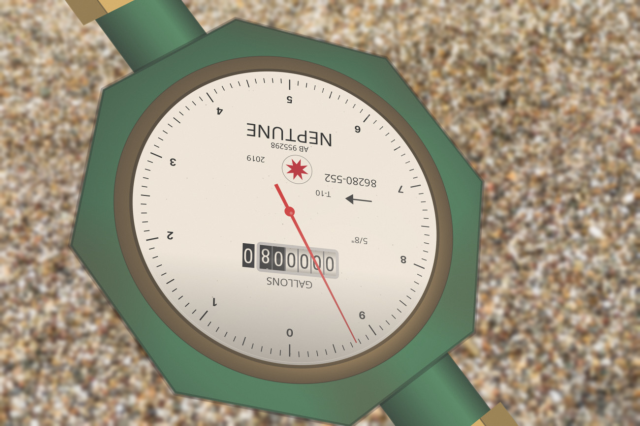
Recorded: 79.2,gal
